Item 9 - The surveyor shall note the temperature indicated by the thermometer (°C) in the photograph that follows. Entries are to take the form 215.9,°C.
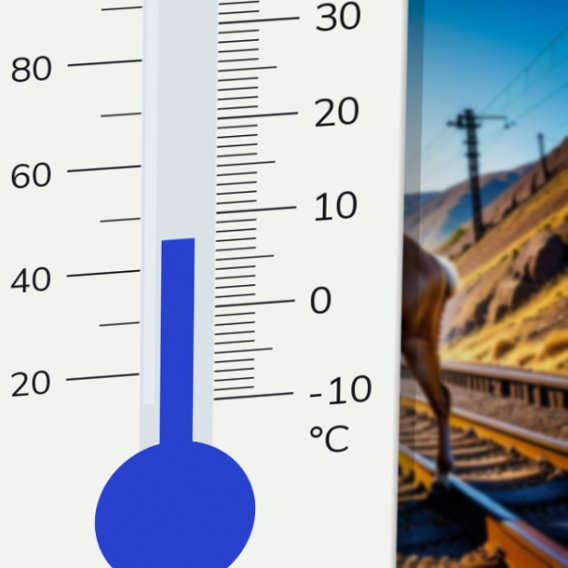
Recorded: 7.5,°C
